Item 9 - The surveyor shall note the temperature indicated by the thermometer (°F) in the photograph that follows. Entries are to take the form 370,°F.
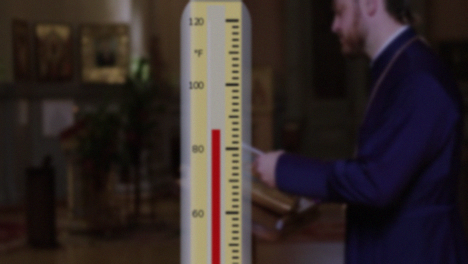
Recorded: 86,°F
